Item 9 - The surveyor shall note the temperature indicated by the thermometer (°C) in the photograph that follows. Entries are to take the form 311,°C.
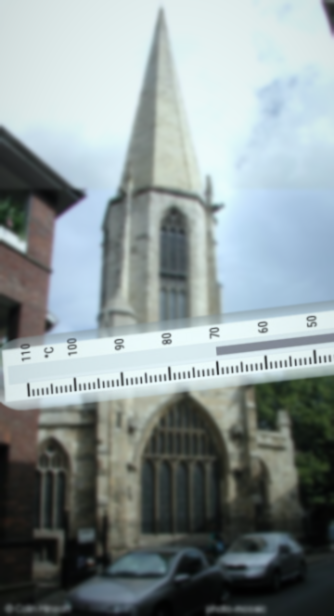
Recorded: 70,°C
